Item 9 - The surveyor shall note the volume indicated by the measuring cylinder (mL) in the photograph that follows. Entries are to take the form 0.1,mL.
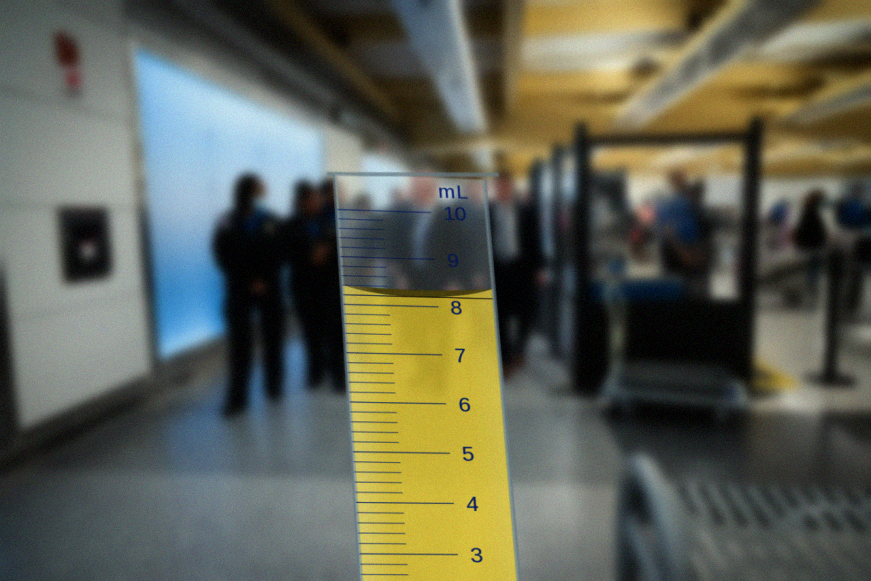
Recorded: 8.2,mL
